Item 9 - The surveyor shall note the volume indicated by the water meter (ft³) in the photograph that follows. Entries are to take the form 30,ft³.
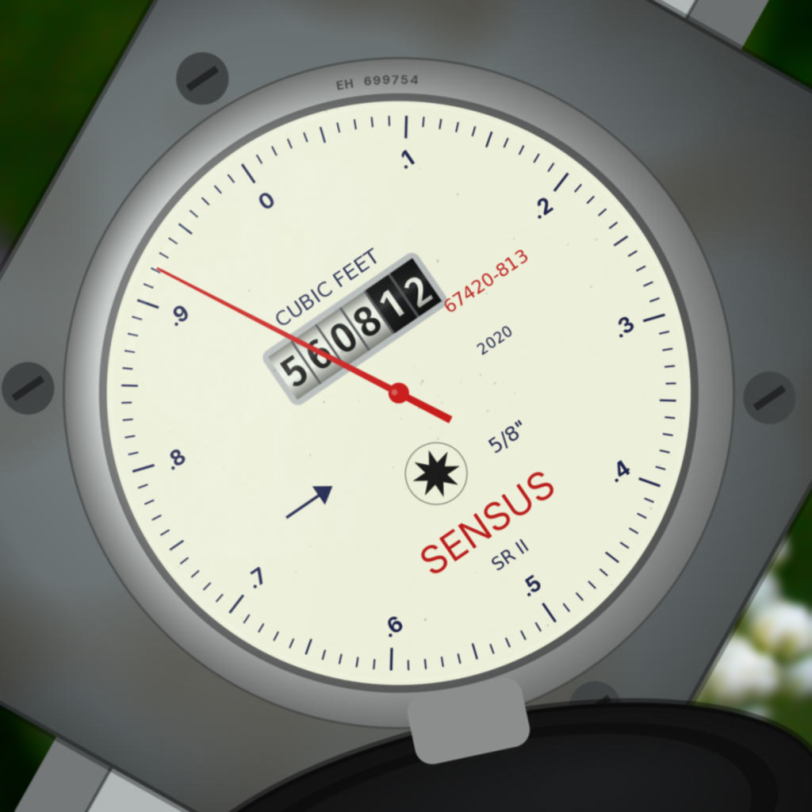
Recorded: 560811.92,ft³
